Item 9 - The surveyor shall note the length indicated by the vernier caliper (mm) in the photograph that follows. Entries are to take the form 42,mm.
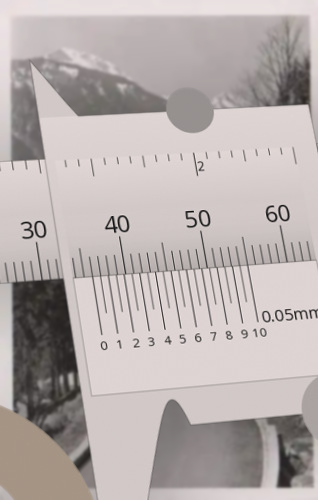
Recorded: 36.0,mm
